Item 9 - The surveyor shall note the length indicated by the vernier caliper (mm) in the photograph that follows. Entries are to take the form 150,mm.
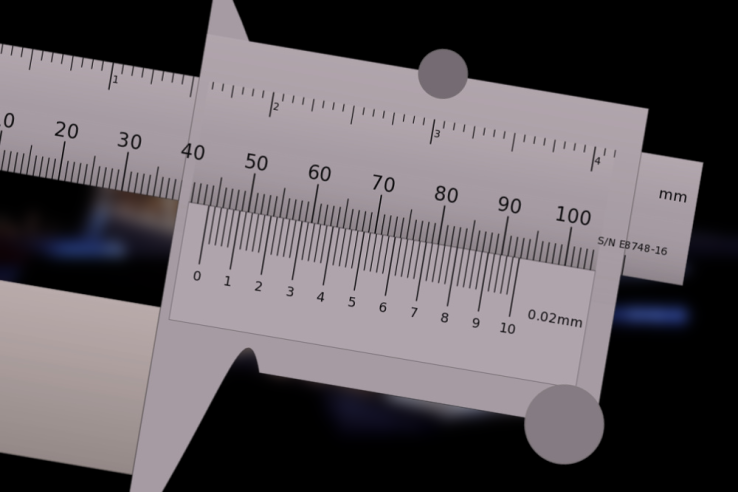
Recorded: 43.8,mm
